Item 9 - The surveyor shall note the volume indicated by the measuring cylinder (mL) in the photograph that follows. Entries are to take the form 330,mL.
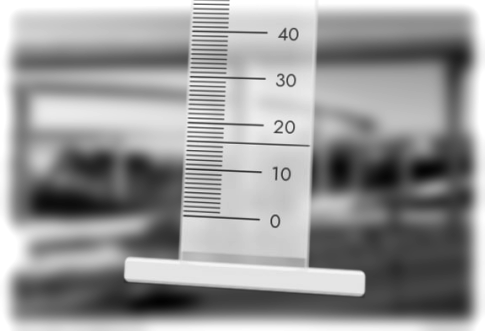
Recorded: 16,mL
